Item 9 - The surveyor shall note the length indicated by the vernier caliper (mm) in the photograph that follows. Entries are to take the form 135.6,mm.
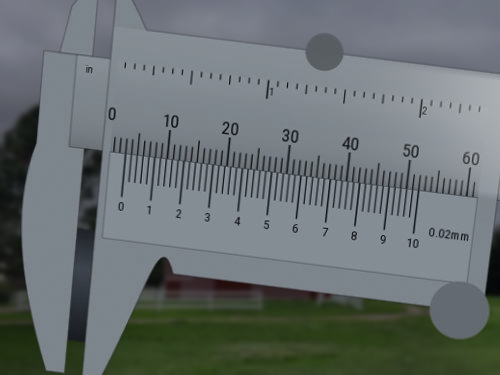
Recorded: 3.0,mm
